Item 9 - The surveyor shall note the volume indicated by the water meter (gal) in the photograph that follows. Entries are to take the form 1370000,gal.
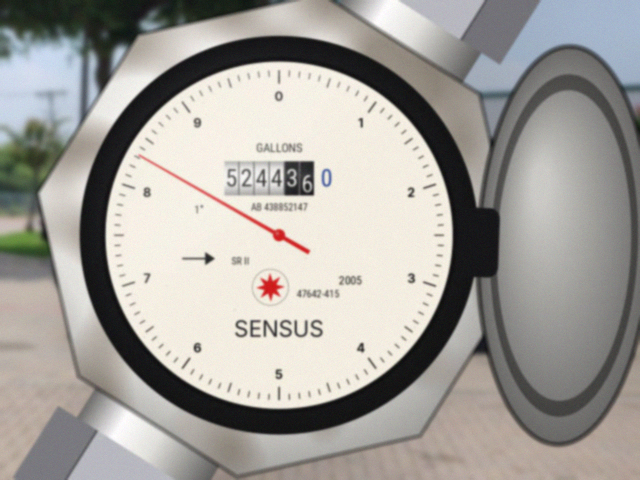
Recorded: 5244358.3,gal
